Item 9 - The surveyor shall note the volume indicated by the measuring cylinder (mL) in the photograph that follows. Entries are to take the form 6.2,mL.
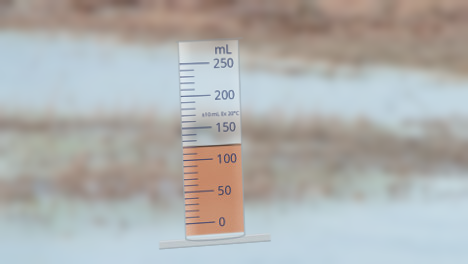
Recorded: 120,mL
